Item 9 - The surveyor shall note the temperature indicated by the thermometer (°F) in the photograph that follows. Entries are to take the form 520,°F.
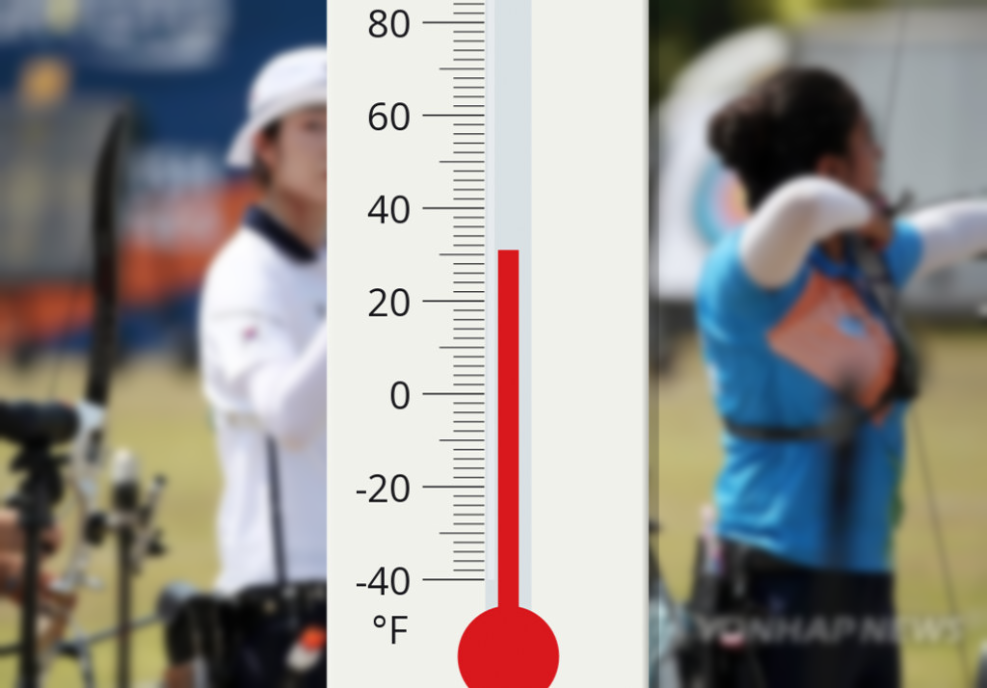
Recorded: 31,°F
